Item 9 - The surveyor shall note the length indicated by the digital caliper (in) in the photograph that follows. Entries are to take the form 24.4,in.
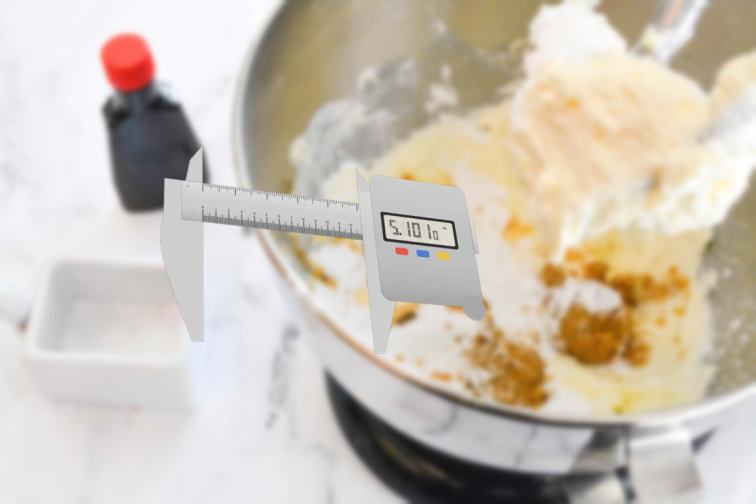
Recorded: 5.1010,in
